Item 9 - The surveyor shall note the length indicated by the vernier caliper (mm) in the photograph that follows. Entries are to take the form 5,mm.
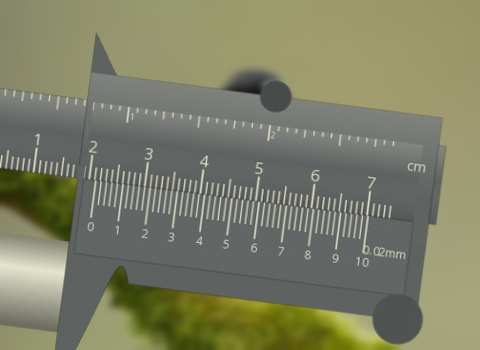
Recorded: 21.2,mm
